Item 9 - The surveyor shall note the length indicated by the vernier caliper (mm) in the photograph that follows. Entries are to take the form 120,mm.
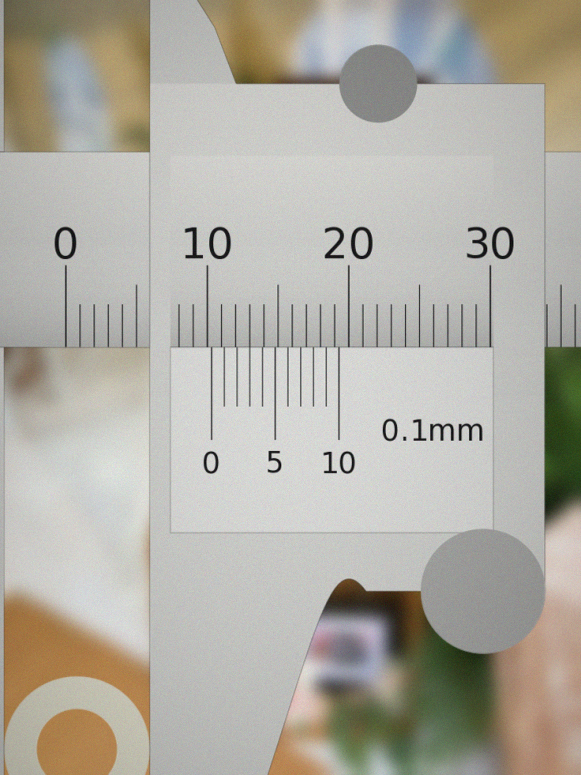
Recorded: 10.3,mm
